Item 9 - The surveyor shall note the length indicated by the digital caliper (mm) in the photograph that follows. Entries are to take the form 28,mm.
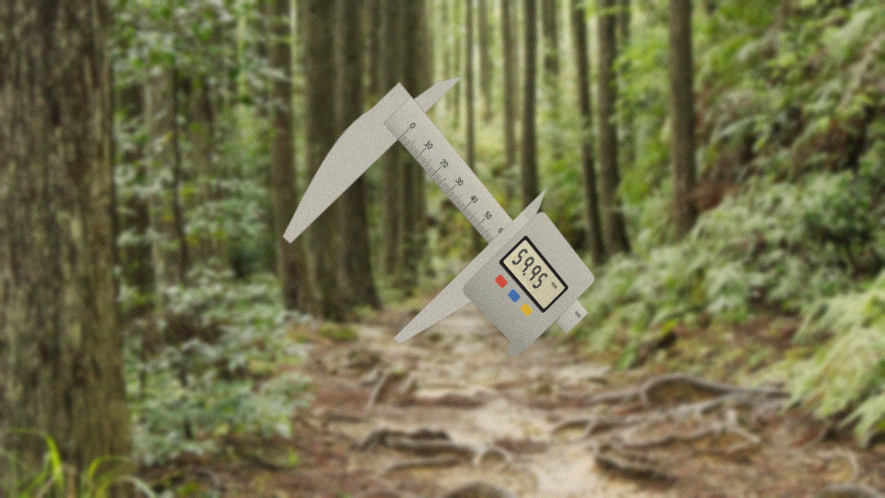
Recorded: 59.95,mm
